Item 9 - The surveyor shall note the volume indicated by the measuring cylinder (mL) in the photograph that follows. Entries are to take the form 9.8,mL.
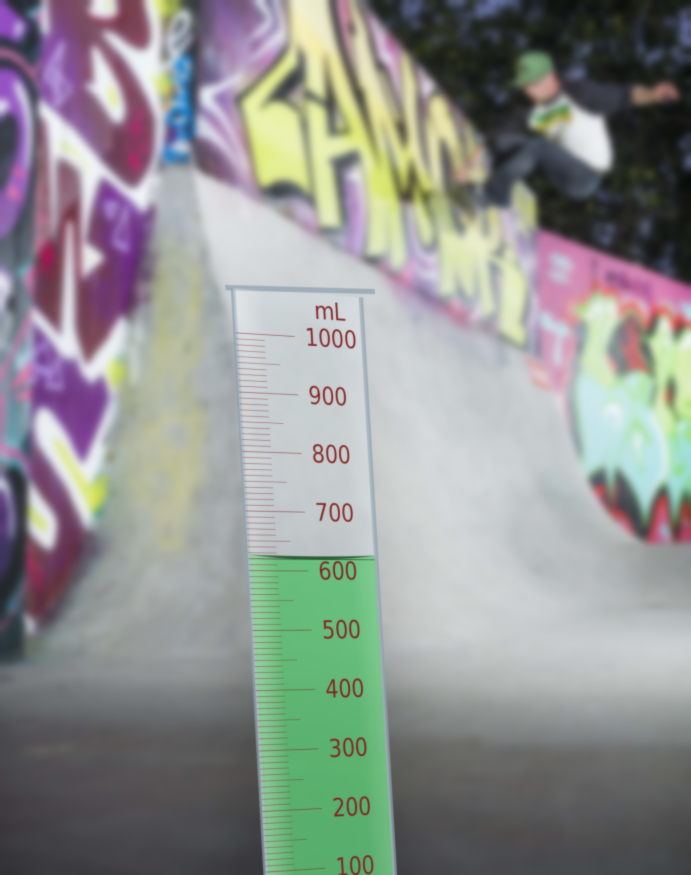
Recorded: 620,mL
